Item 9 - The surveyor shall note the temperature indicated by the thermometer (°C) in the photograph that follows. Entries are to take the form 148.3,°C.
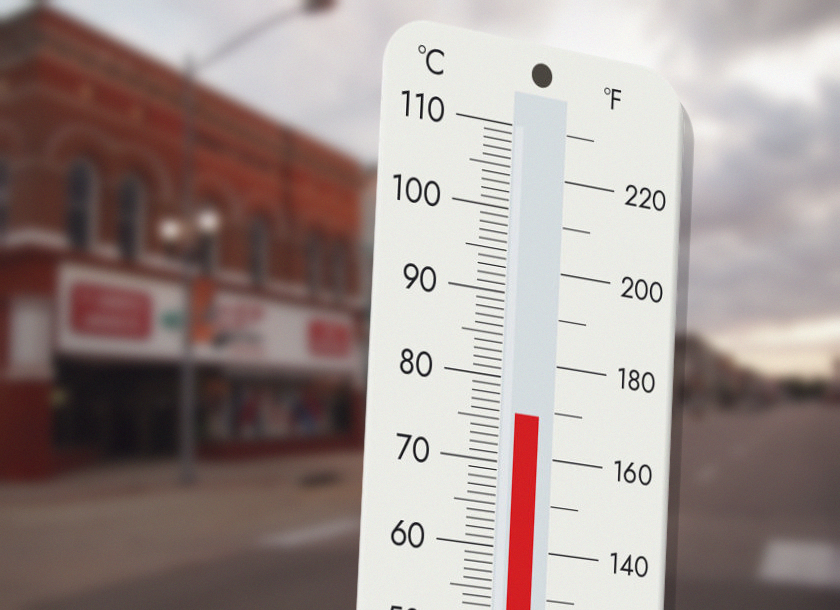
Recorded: 76,°C
